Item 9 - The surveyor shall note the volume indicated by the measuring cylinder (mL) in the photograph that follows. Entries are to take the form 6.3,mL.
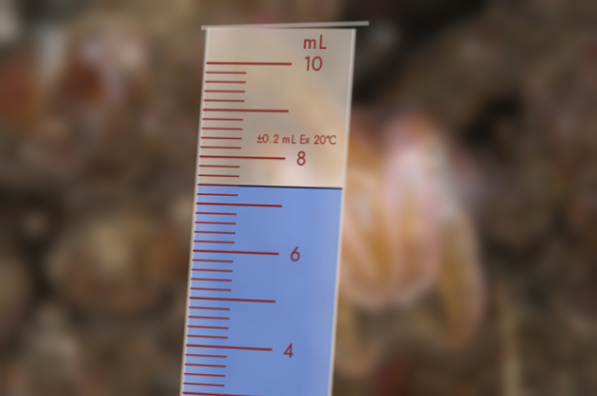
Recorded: 7.4,mL
